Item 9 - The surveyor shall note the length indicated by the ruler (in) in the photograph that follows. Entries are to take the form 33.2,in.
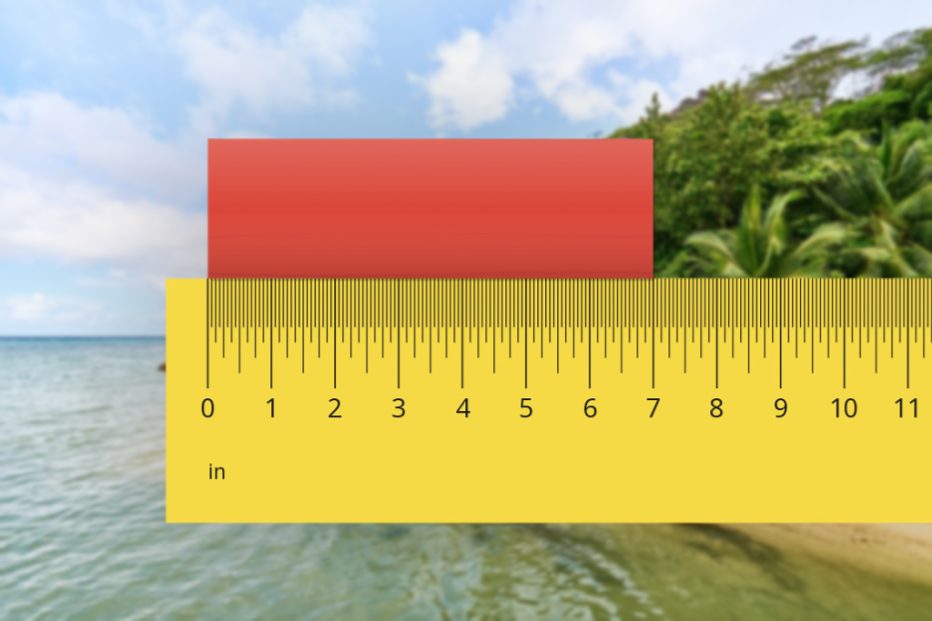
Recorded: 7,in
